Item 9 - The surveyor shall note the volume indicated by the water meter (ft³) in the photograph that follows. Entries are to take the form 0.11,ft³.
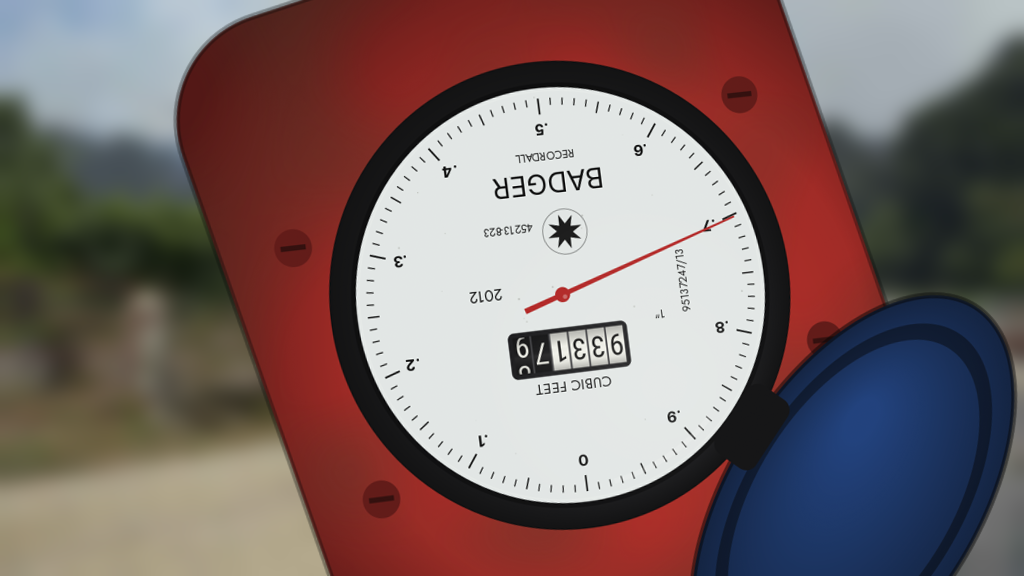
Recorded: 933178.70,ft³
